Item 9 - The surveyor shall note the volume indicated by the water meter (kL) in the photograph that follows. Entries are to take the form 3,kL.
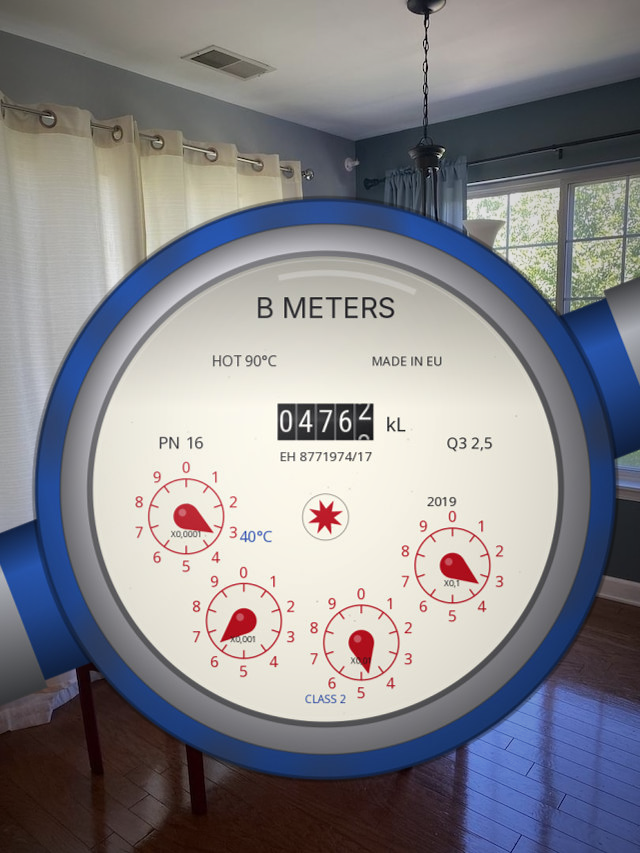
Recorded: 4762.3463,kL
